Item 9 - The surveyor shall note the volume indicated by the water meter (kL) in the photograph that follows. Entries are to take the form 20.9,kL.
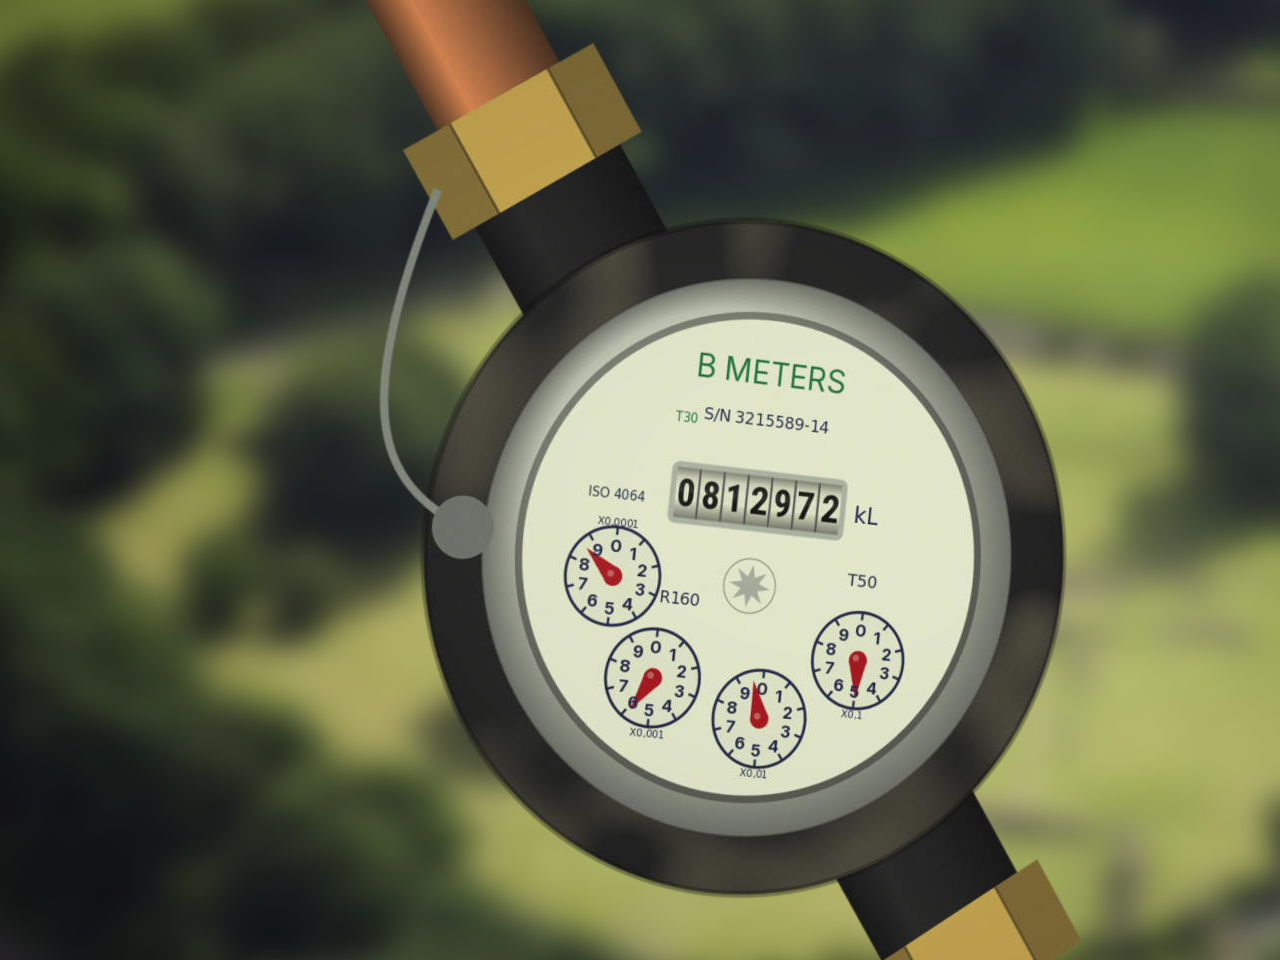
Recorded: 812972.4958,kL
